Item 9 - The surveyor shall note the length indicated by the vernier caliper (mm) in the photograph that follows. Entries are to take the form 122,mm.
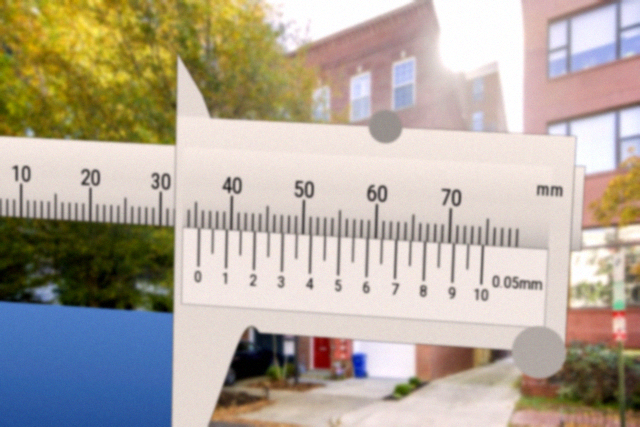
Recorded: 35.5,mm
